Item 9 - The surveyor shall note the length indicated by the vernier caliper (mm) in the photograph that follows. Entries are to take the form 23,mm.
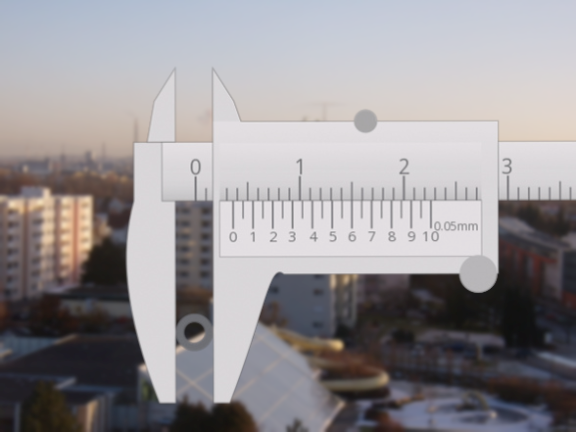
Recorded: 3.6,mm
